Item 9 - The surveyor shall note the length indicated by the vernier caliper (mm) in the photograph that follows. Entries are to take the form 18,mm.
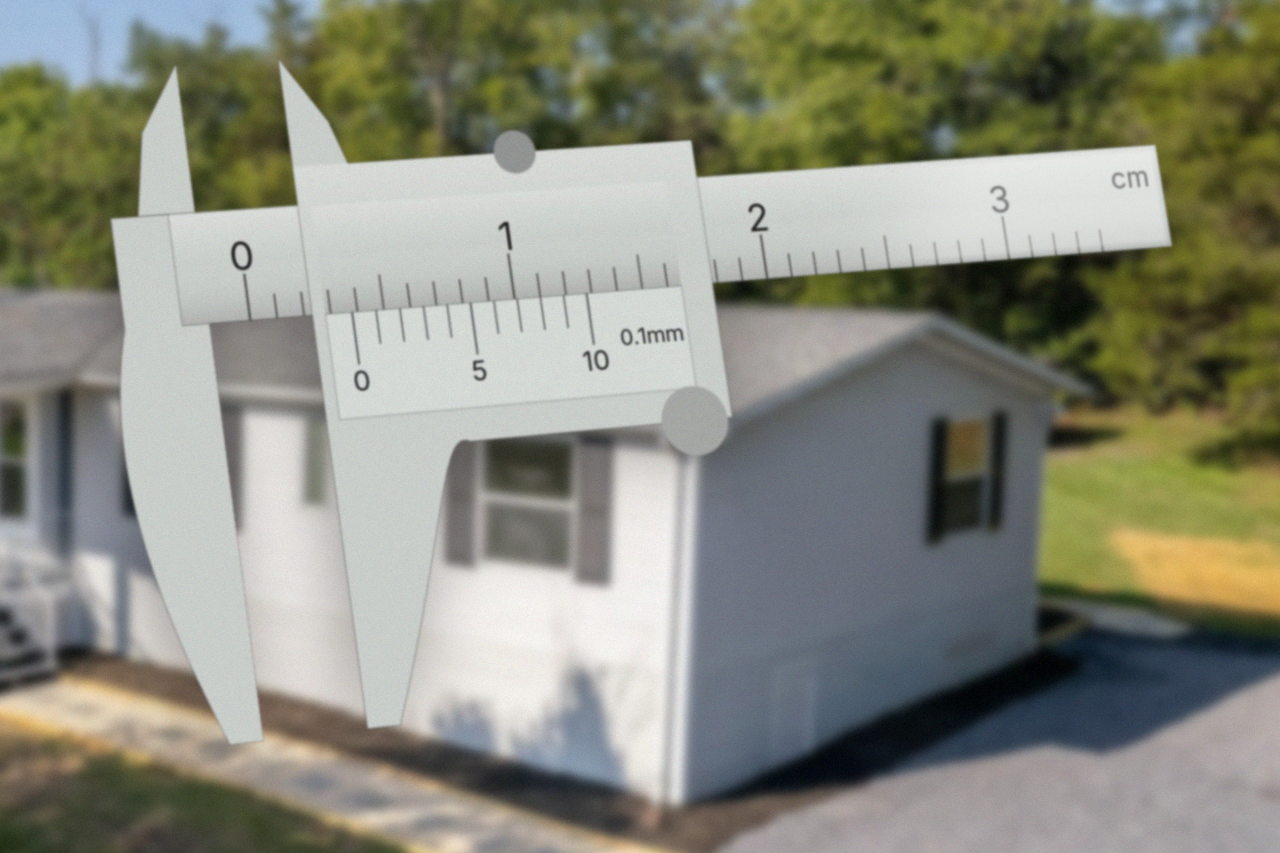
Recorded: 3.8,mm
